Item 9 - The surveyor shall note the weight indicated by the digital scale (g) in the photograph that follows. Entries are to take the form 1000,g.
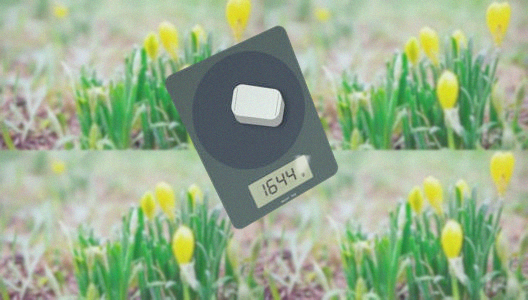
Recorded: 1644,g
